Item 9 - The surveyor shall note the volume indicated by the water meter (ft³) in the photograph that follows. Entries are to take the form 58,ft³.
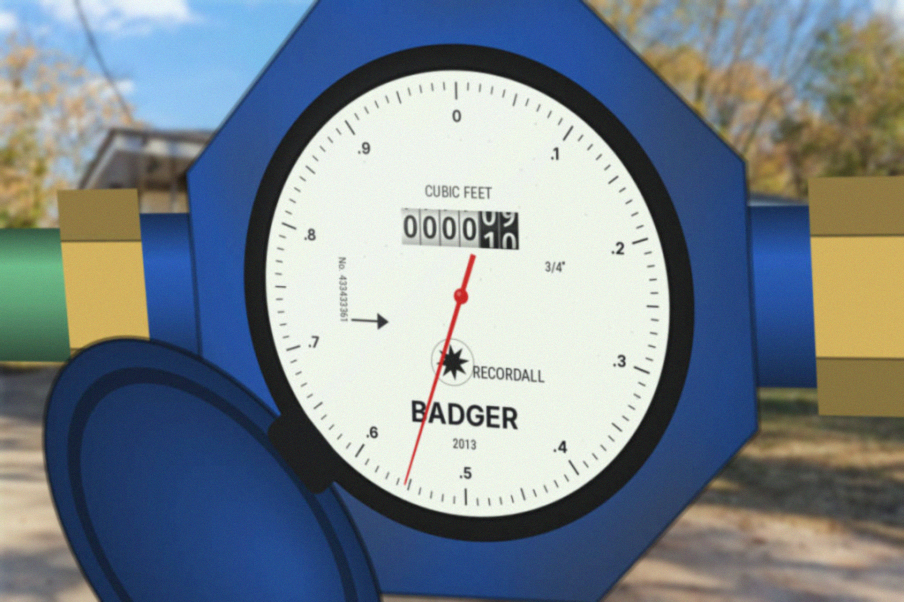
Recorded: 9.55,ft³
